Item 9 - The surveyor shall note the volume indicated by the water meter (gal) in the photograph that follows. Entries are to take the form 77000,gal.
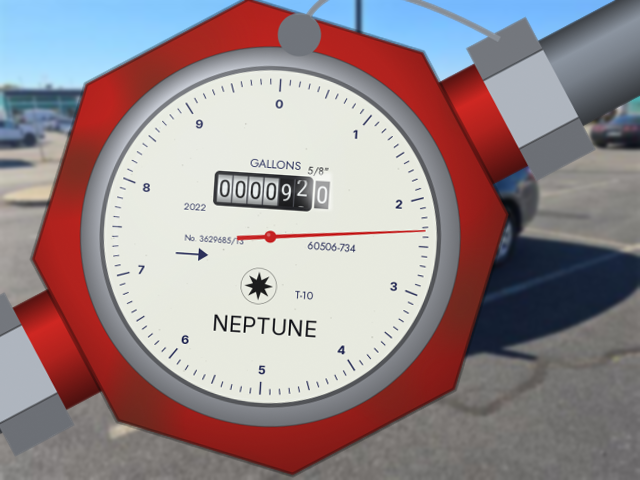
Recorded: 922.3,gal
